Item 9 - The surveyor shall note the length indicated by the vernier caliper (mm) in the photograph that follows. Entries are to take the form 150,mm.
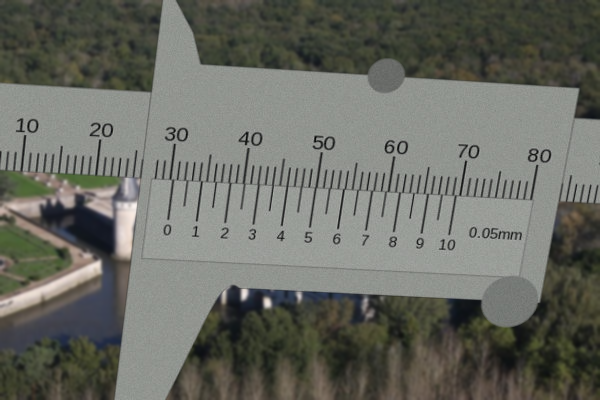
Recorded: 30.4,mm
